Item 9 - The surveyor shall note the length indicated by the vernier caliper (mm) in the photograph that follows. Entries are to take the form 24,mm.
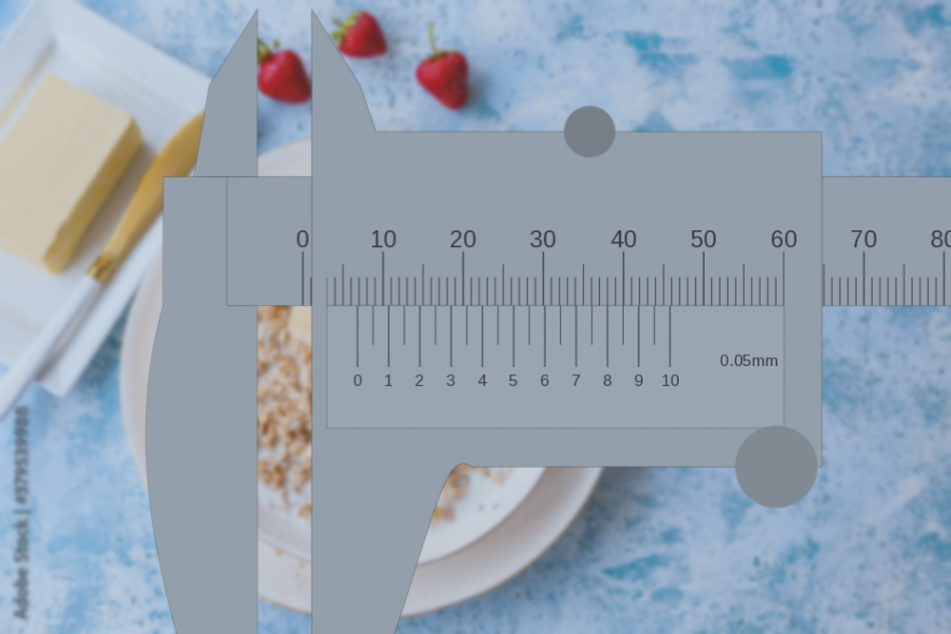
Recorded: 6.8,mm
